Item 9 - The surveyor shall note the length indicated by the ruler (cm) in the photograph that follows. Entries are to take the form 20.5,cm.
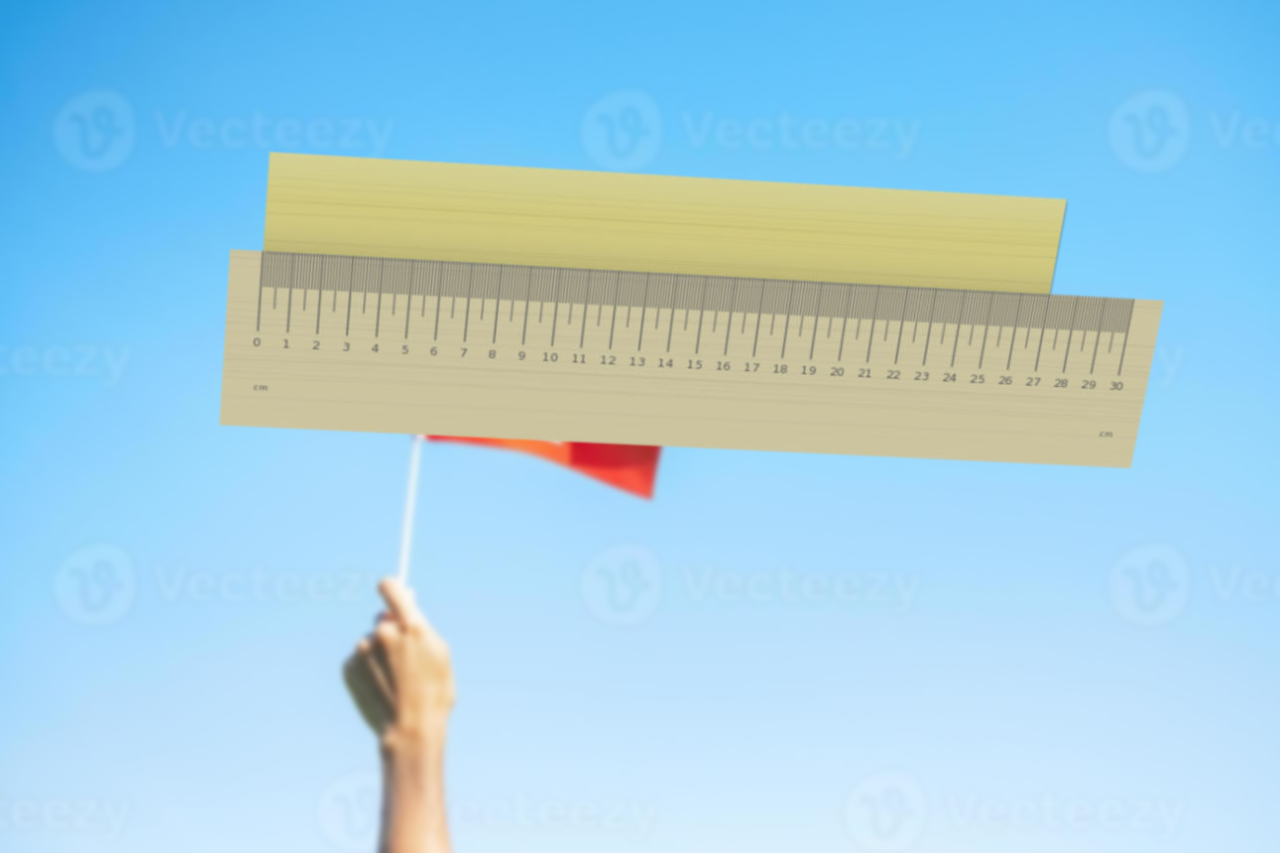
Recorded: 27,cm
